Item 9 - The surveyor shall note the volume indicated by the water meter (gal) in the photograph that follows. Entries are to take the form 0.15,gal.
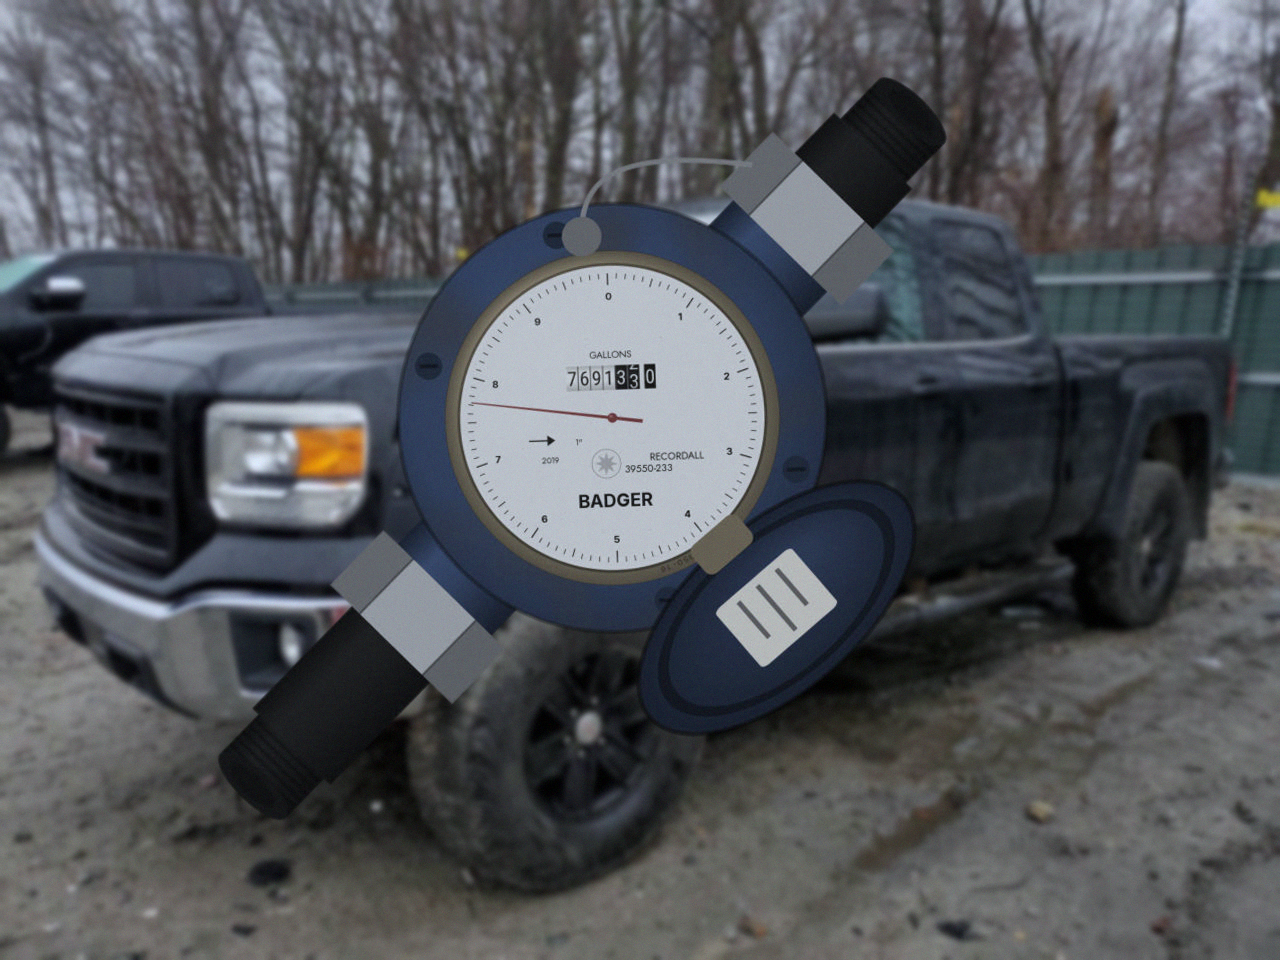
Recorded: 7691327.7,gal
